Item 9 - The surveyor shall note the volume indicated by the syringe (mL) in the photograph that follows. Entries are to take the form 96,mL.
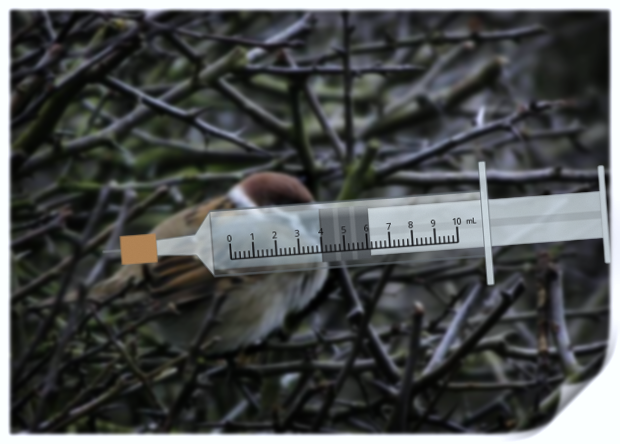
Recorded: 4,mL
